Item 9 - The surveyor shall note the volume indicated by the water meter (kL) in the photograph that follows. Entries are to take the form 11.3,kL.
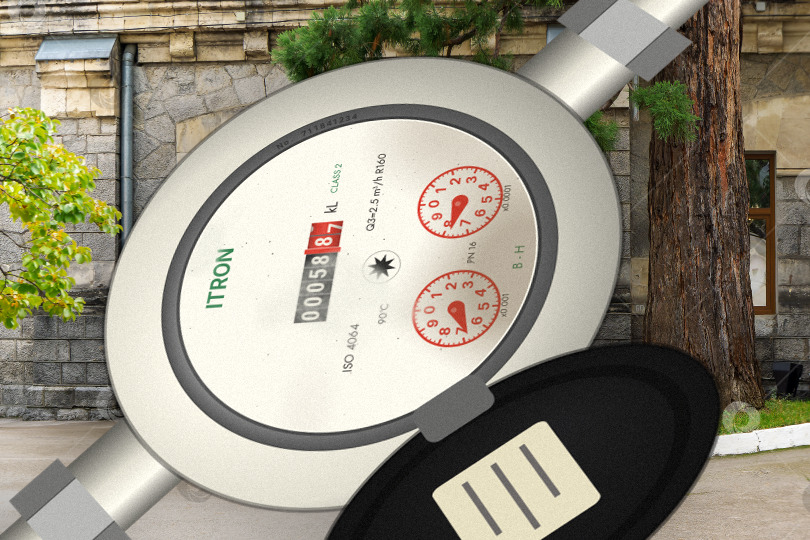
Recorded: 58.8667,kL
